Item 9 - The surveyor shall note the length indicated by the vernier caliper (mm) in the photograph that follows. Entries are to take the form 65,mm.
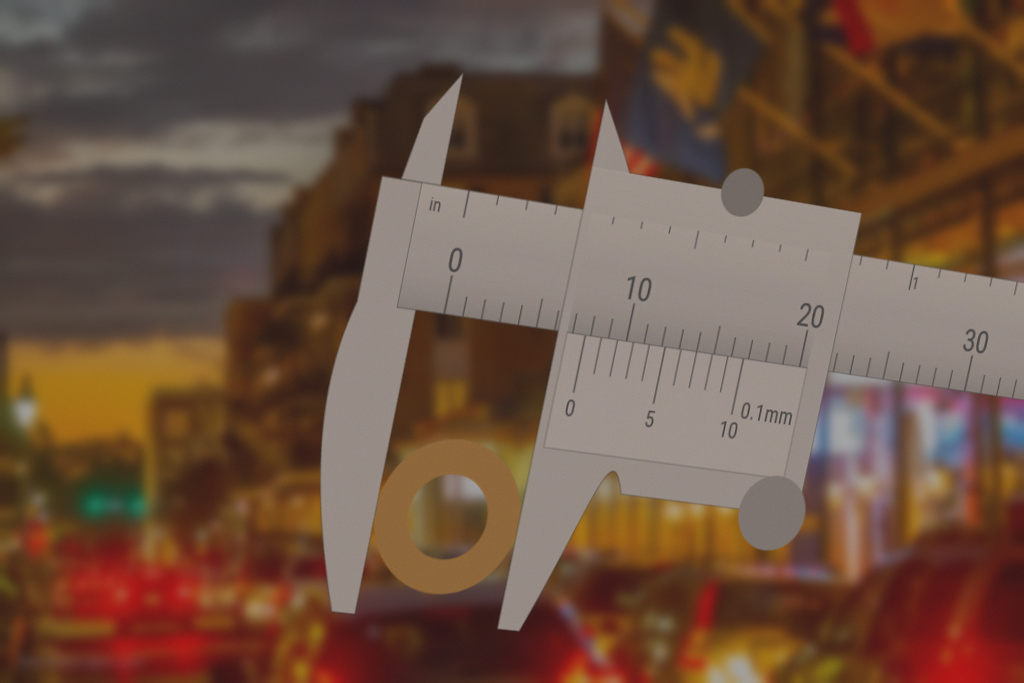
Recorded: 7.7,mm
